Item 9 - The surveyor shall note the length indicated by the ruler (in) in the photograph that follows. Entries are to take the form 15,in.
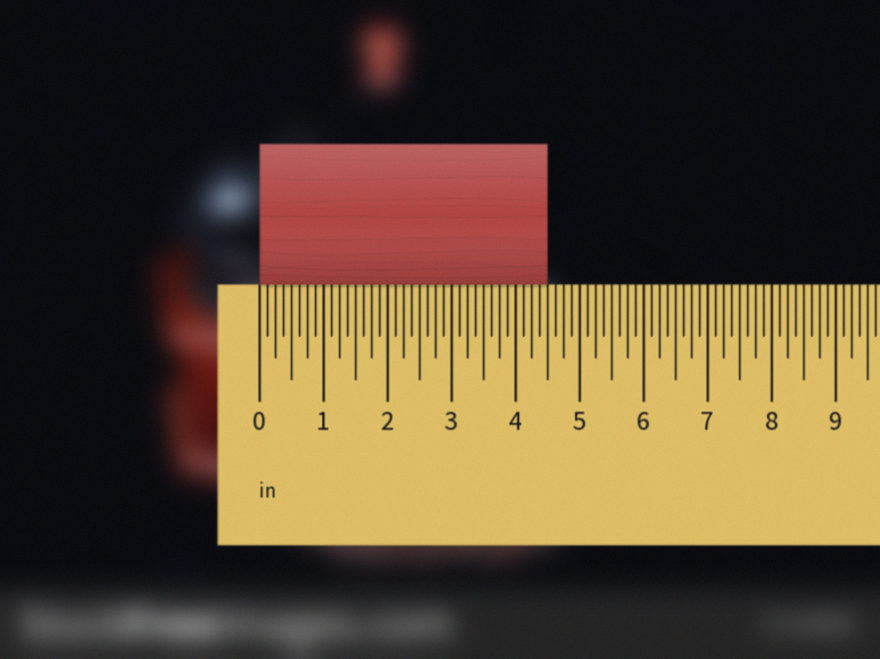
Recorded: 4.5,in
